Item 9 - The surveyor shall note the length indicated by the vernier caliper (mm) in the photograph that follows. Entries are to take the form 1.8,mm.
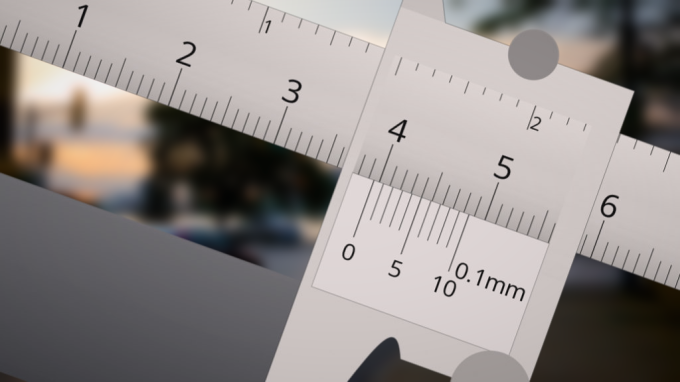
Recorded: 39.5,mm
